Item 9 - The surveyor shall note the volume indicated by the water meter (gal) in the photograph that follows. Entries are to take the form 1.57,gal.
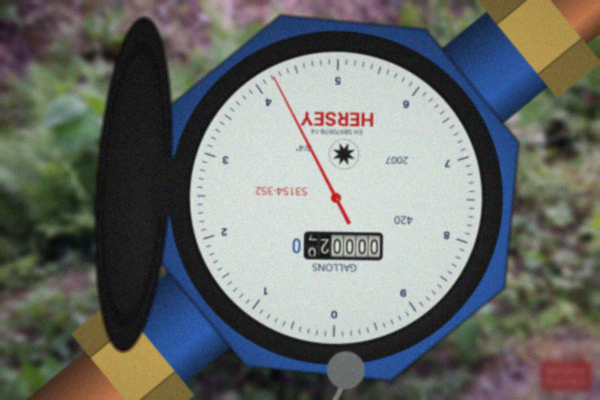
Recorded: 264.2,gal
